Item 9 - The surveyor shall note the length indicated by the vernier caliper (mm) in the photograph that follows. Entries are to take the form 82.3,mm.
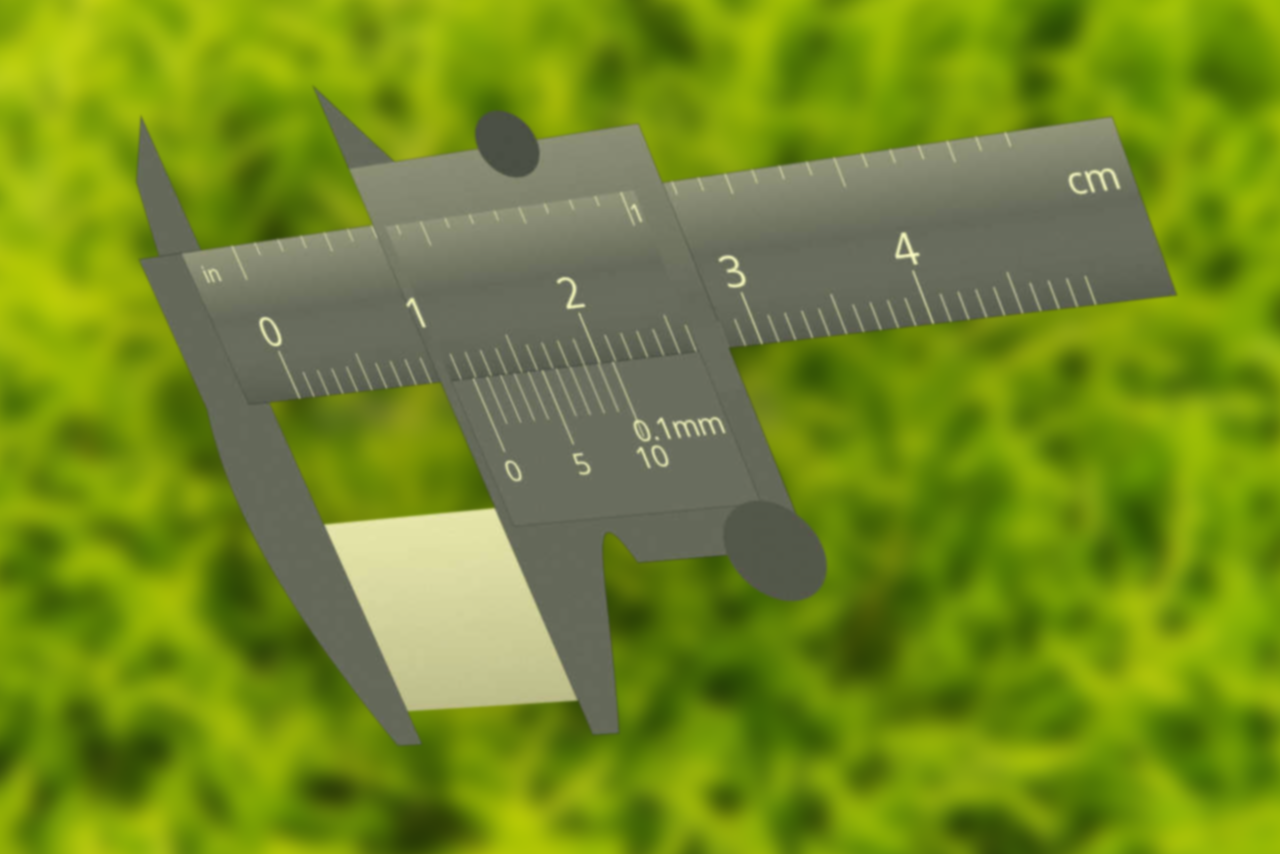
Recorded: 11.8,mm
